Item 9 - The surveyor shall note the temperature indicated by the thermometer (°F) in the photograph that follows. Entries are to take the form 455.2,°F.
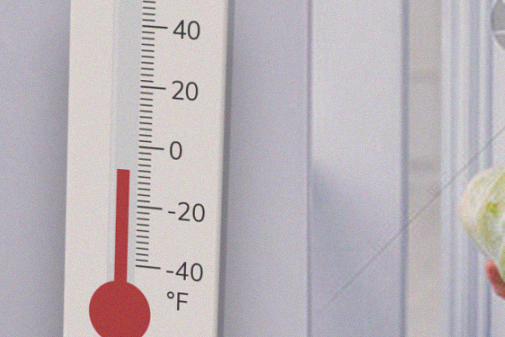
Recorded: -8,°F
